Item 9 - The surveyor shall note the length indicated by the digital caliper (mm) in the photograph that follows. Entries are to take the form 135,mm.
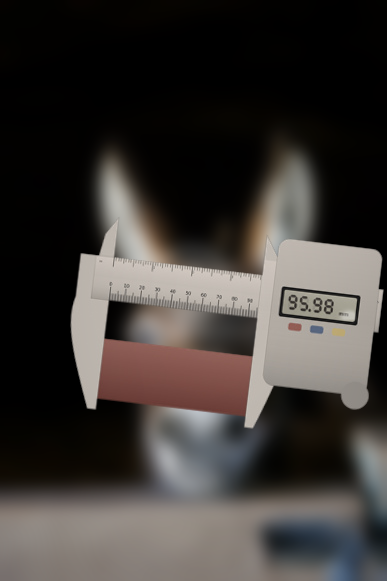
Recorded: 95.98,mm
